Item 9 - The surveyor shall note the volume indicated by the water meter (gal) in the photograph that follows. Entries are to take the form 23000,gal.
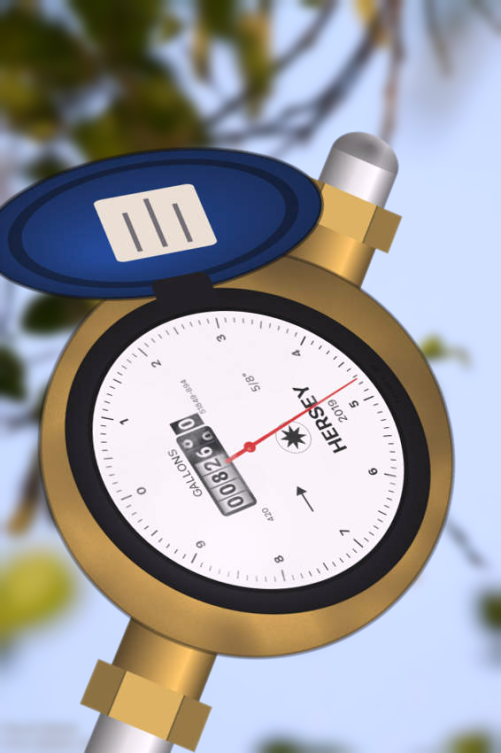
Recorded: 82684.7,gal
